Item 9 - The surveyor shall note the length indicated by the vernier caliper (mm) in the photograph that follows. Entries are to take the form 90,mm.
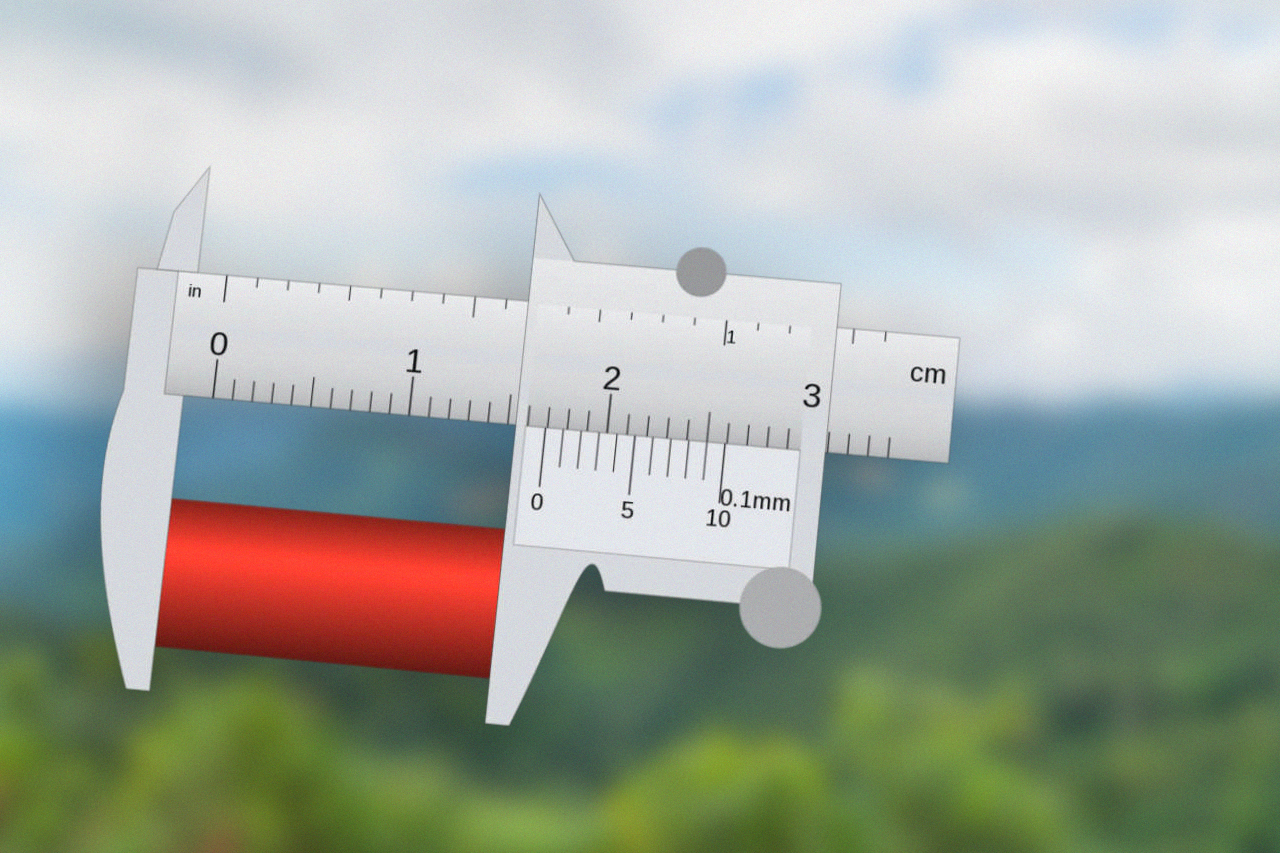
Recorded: 16.9,mm
